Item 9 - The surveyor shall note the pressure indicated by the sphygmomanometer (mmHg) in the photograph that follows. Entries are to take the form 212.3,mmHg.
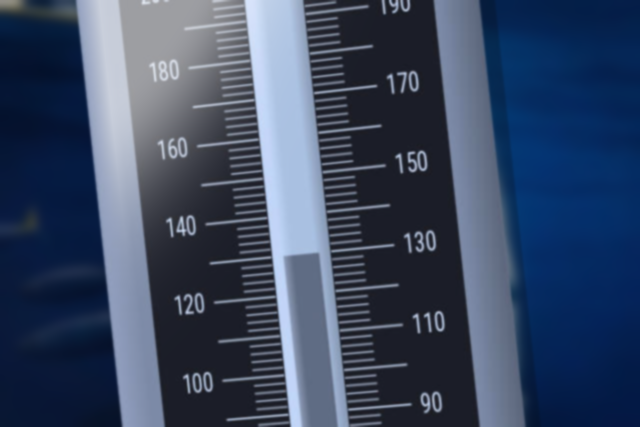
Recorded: 130,mmHg
